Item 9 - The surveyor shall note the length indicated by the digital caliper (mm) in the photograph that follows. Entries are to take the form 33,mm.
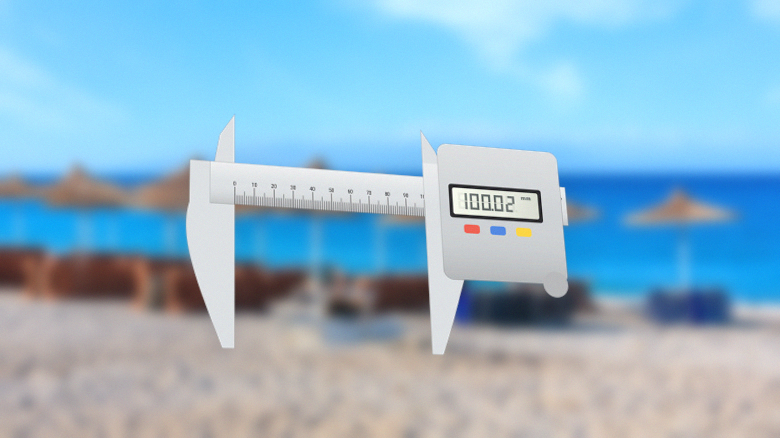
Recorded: 100.02,mm
